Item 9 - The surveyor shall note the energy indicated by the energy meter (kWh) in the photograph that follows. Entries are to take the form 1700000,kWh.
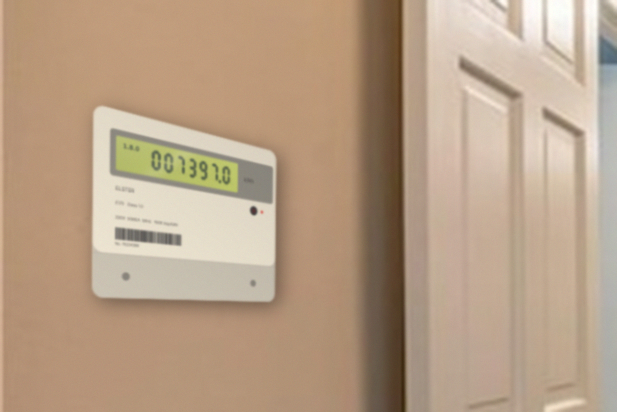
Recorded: 7397.0,kWh
